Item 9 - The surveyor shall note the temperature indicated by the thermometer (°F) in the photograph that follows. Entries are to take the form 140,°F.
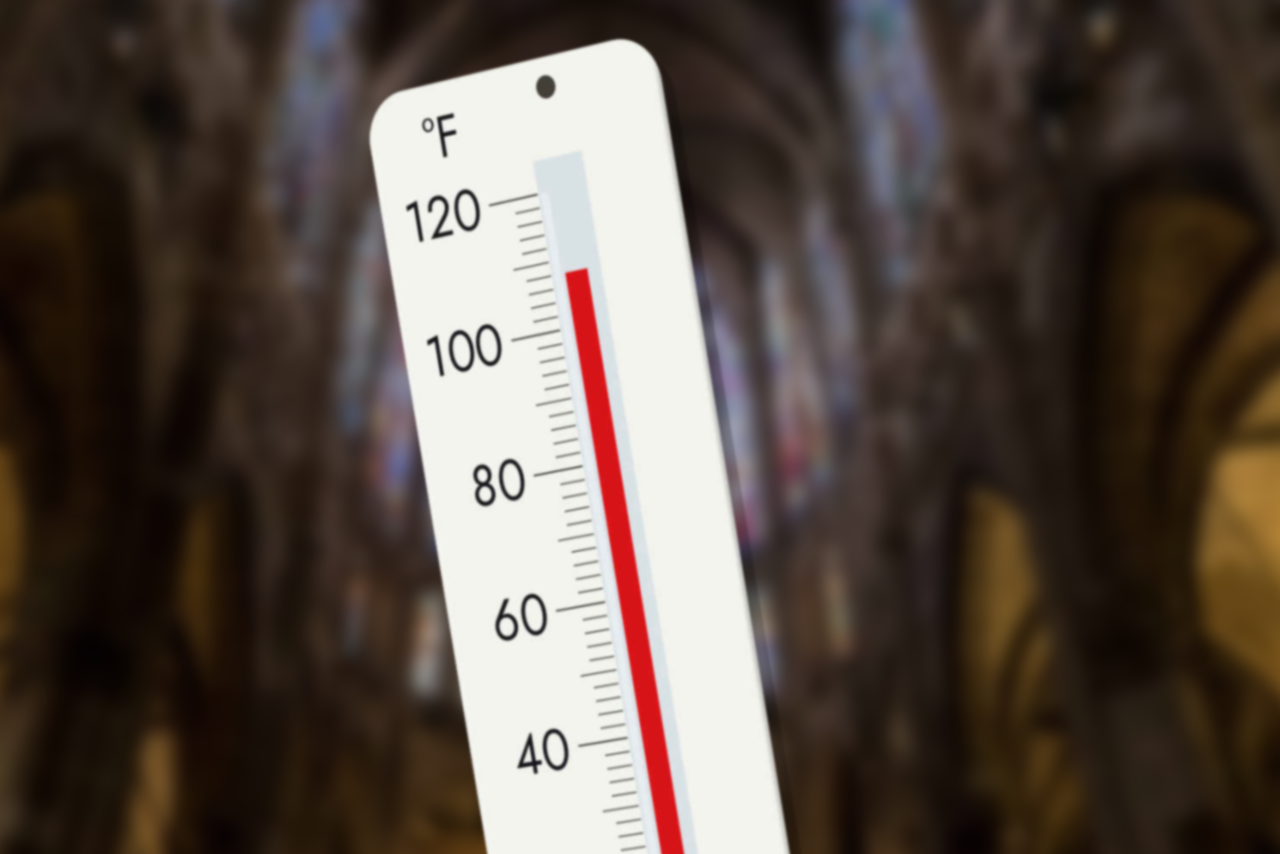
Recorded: 108,°F
